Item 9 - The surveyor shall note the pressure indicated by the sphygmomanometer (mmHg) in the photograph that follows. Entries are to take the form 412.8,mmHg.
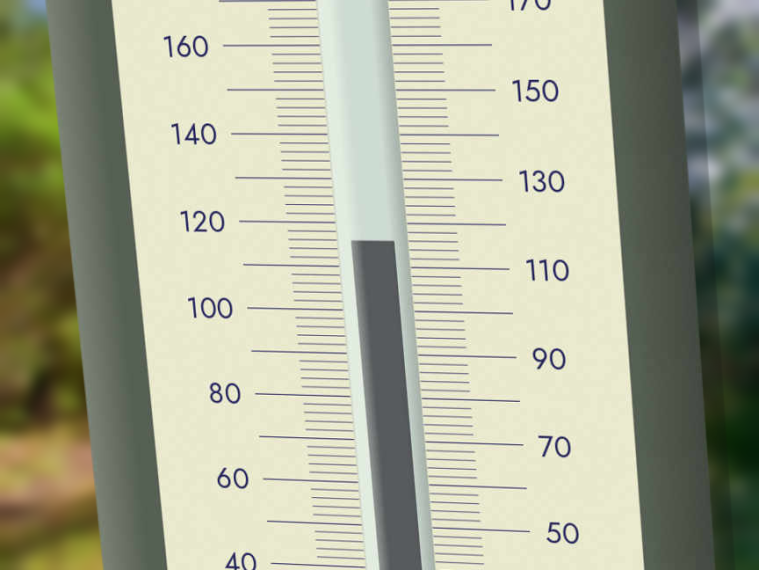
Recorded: 116,mmHg
